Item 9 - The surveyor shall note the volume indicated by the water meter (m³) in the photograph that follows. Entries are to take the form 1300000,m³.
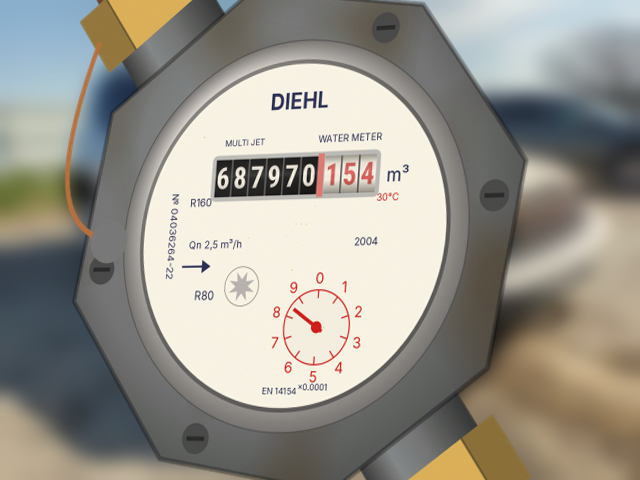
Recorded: 687970.1548,m³
